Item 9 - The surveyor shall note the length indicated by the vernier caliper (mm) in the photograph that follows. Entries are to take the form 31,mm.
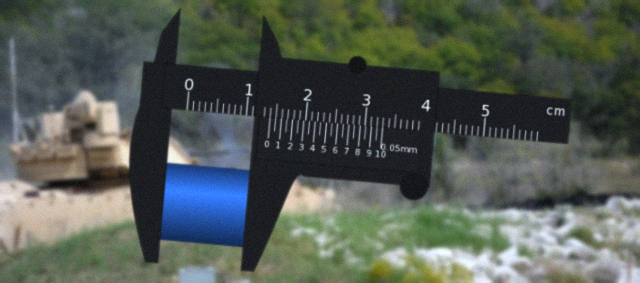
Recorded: 14.0,mm
